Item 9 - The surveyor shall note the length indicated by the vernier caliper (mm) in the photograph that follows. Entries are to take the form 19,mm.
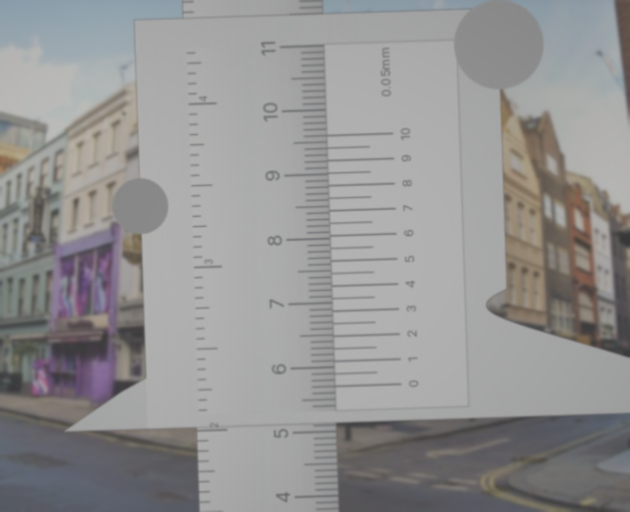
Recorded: 57.0,mm
